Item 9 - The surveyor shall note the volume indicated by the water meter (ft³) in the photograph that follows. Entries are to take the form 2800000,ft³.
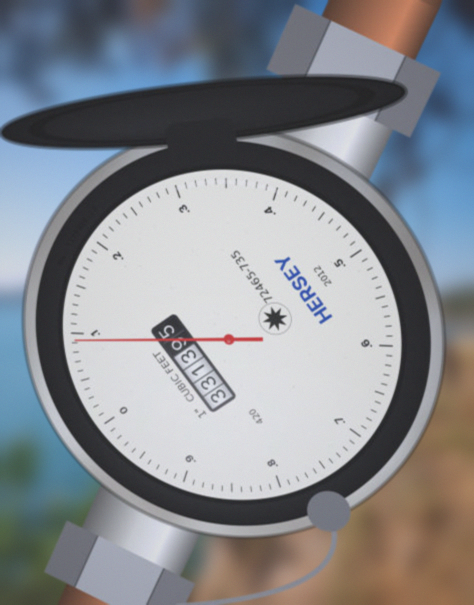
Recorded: 331395.09,ft³
